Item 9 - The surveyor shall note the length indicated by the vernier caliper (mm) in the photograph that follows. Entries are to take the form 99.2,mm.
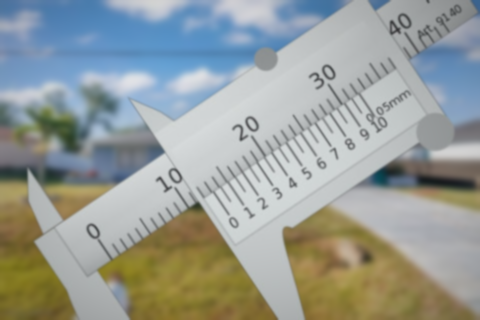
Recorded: 13.2,mm
